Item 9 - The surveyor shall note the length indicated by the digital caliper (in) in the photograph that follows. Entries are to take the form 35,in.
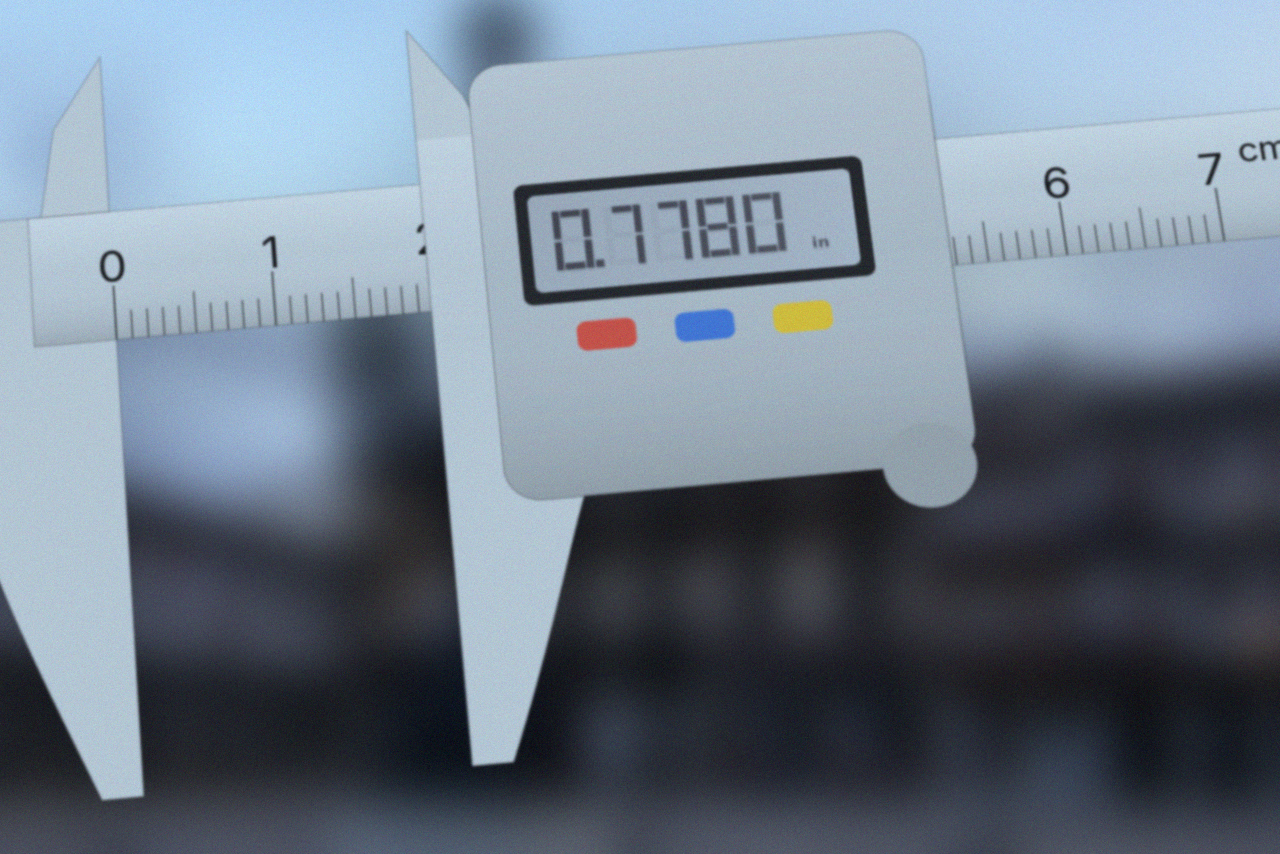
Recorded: 0.7780,in
